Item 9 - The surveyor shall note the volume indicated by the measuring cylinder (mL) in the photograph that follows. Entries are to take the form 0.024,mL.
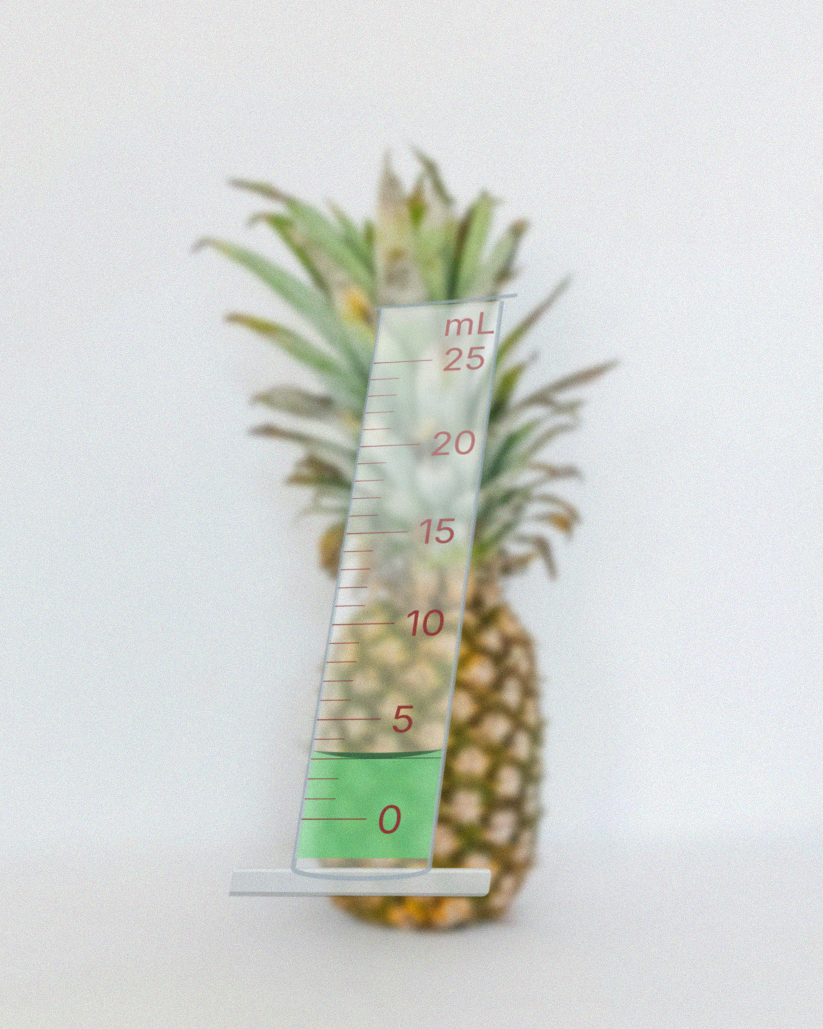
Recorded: 3,mL
